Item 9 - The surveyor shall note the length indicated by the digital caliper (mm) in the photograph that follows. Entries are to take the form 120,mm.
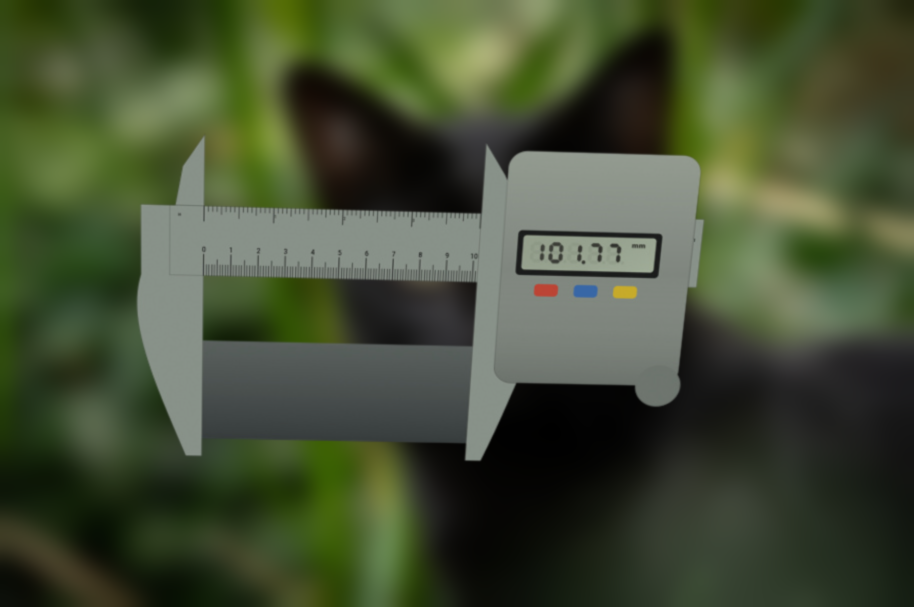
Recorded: 101.77,mm
